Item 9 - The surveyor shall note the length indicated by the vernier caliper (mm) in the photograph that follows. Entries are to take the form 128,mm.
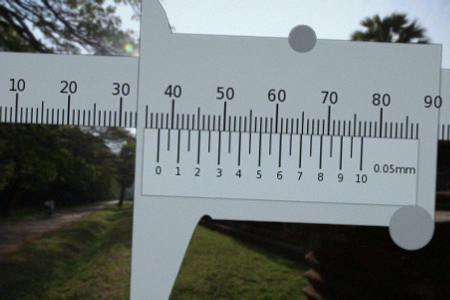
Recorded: 37.5,mm
